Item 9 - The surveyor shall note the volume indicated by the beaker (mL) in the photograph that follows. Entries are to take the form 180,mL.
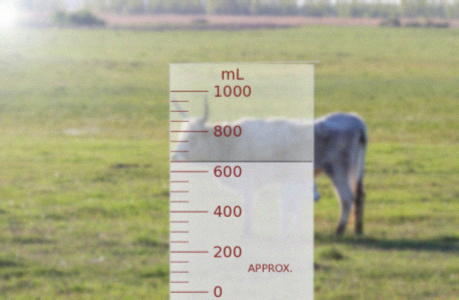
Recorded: 650,mL
